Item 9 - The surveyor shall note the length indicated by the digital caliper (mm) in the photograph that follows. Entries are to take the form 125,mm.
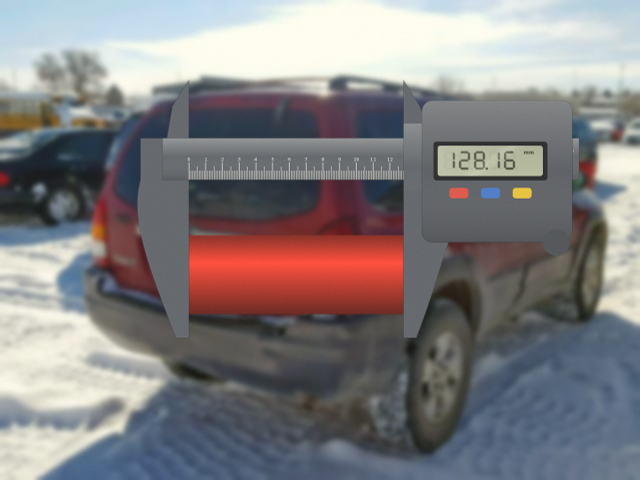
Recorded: 128.16,mm
